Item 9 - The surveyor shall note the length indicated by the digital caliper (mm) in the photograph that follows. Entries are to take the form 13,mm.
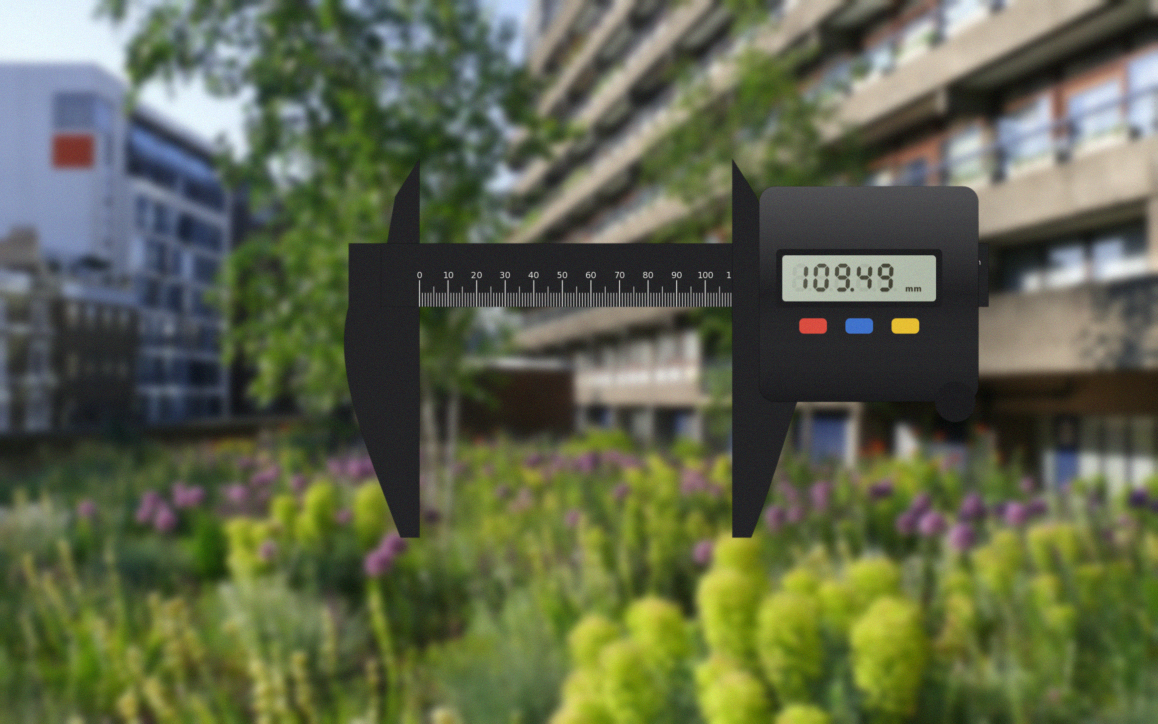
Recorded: 109.49,mm
